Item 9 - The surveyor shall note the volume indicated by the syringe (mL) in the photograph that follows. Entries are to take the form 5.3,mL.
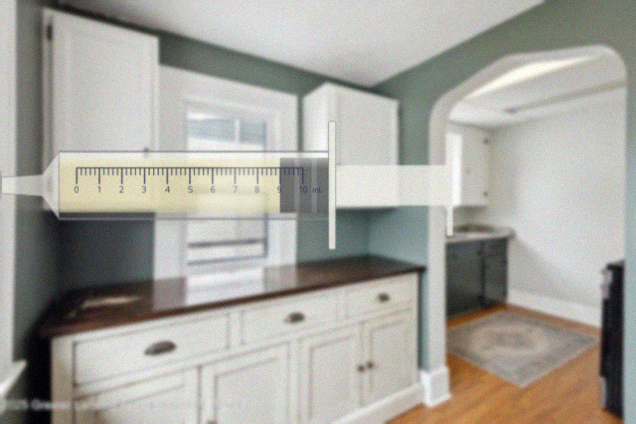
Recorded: 9,mL
